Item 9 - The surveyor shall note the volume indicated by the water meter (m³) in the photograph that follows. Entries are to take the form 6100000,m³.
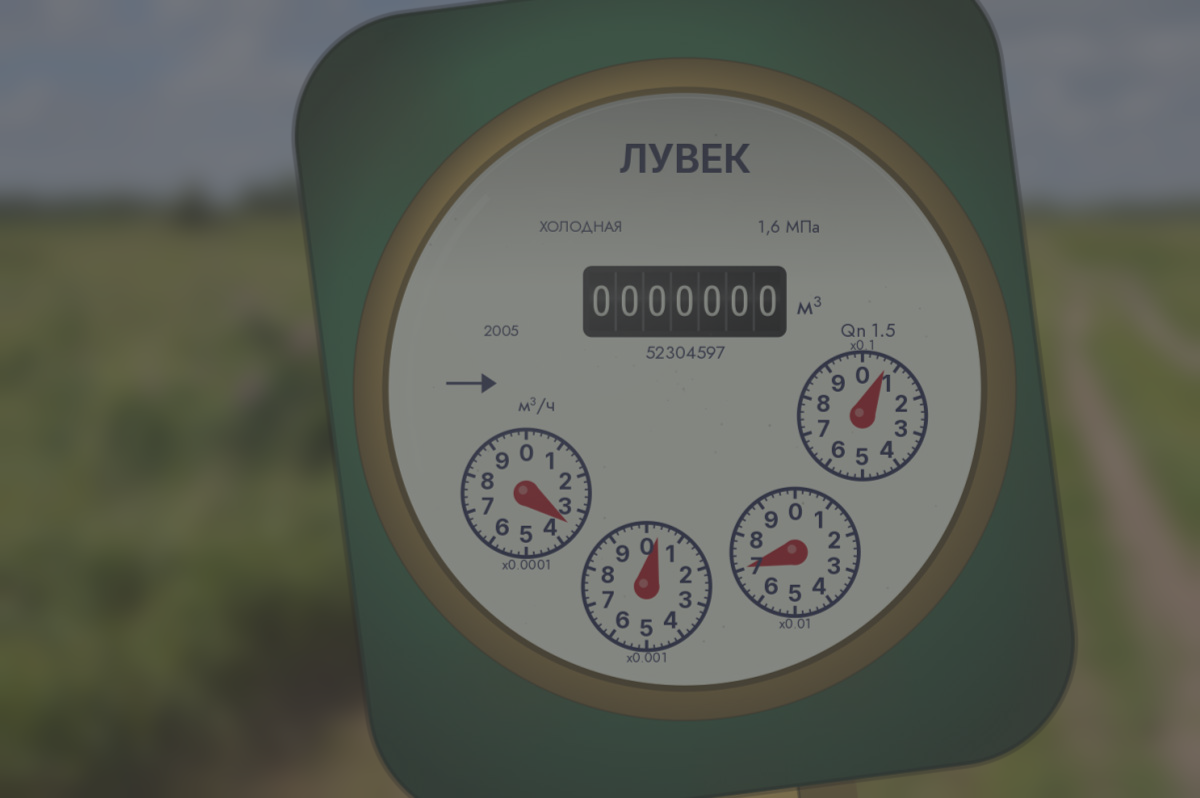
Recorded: 0.0703,m³
